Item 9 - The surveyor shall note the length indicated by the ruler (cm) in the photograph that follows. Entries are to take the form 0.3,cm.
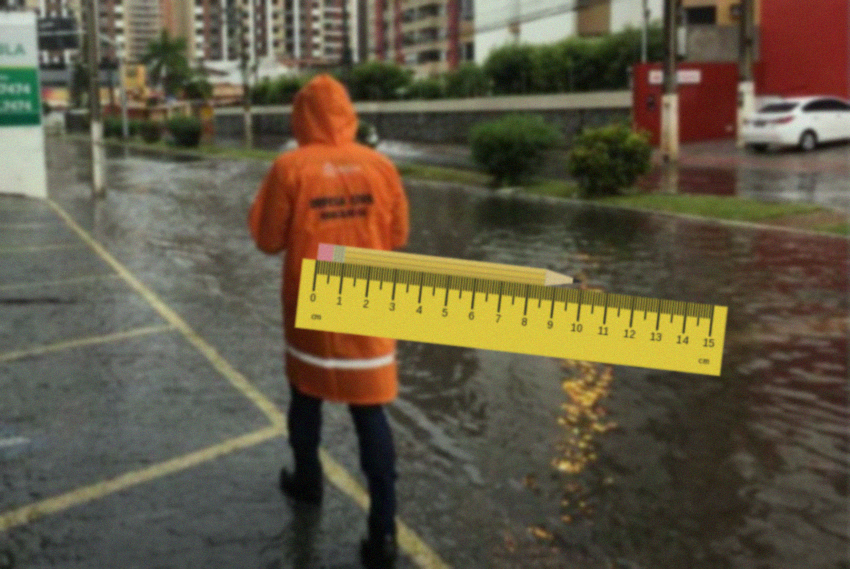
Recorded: 10,cm
